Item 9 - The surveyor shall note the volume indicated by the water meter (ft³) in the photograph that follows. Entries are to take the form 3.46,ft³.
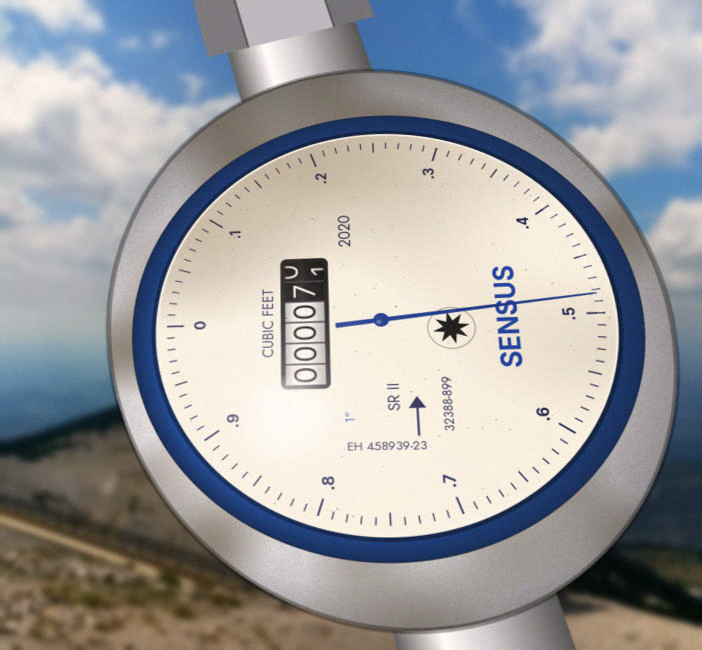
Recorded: 70.48,ft³
